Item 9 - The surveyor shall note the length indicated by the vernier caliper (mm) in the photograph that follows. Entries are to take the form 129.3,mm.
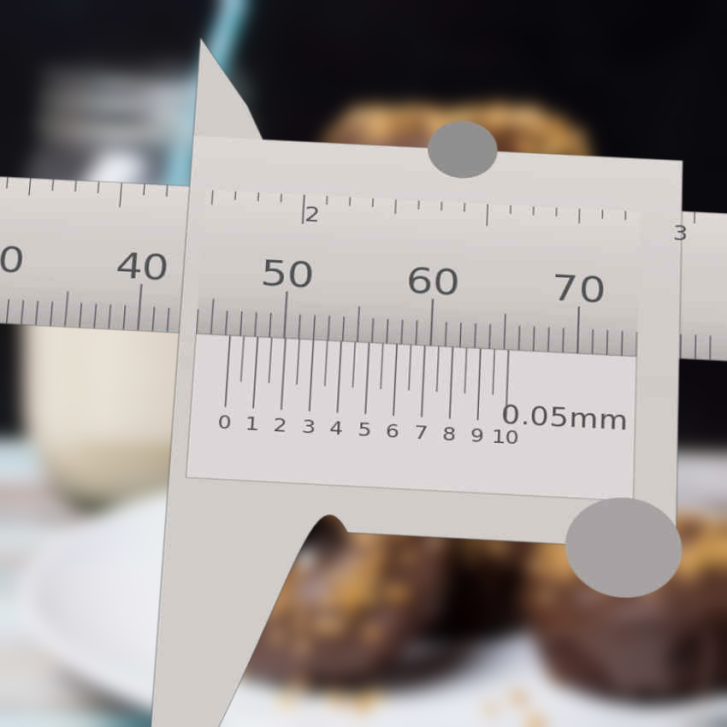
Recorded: 46.3,mm
